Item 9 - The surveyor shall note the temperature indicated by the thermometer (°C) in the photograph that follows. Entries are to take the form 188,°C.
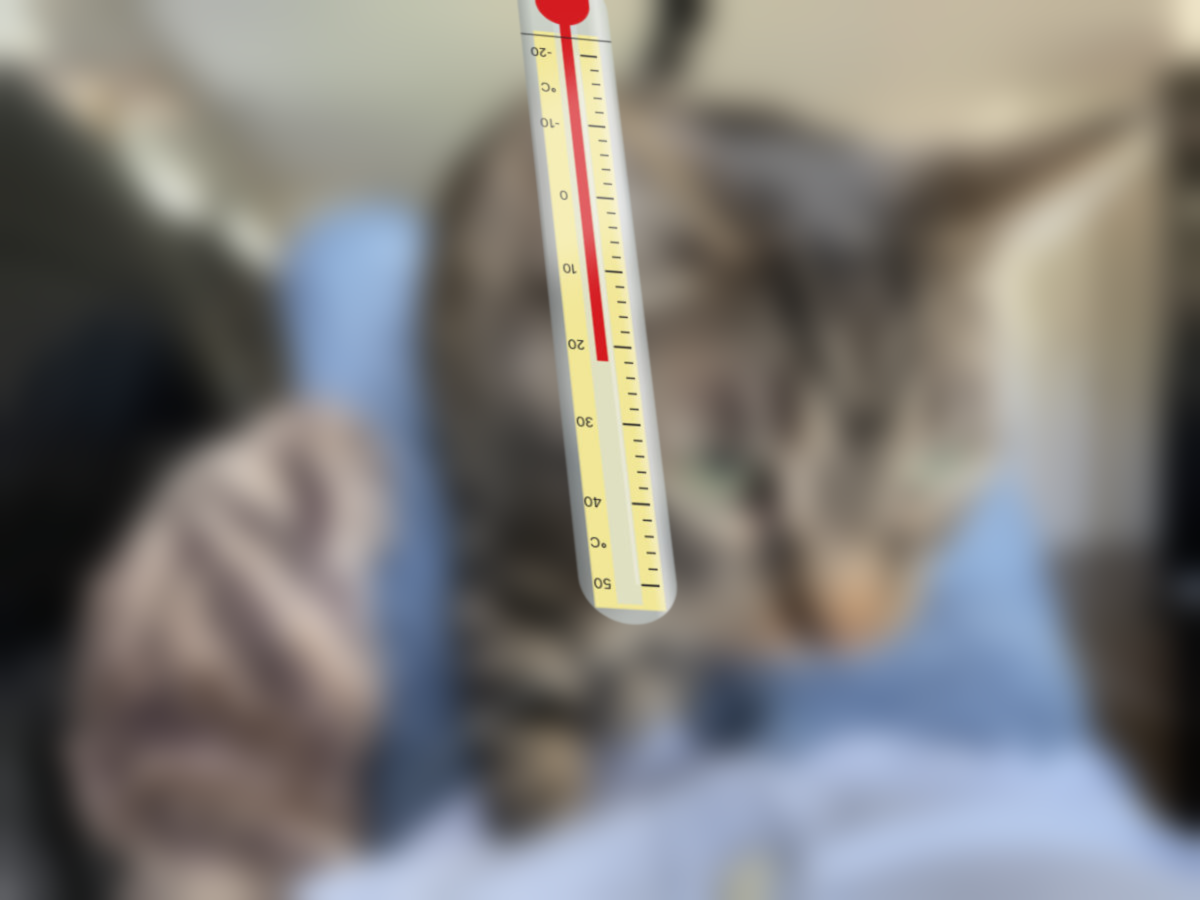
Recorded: 22,°C
